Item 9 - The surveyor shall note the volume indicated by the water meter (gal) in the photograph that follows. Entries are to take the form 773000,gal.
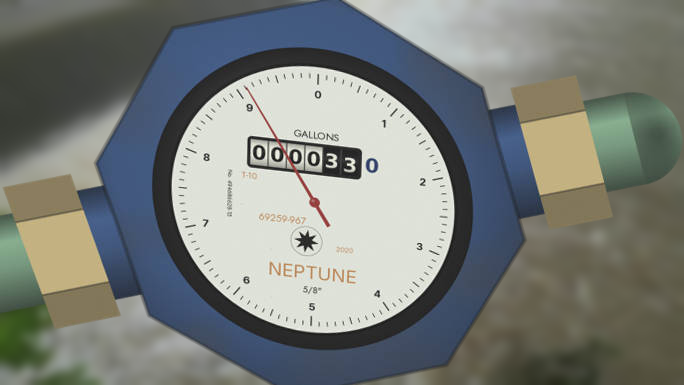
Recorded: 329.1,gal
